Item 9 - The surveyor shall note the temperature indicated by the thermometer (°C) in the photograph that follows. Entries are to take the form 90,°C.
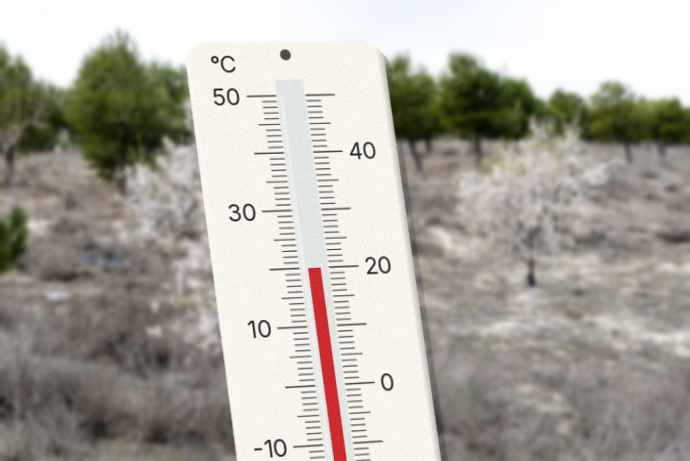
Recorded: 20,°C
